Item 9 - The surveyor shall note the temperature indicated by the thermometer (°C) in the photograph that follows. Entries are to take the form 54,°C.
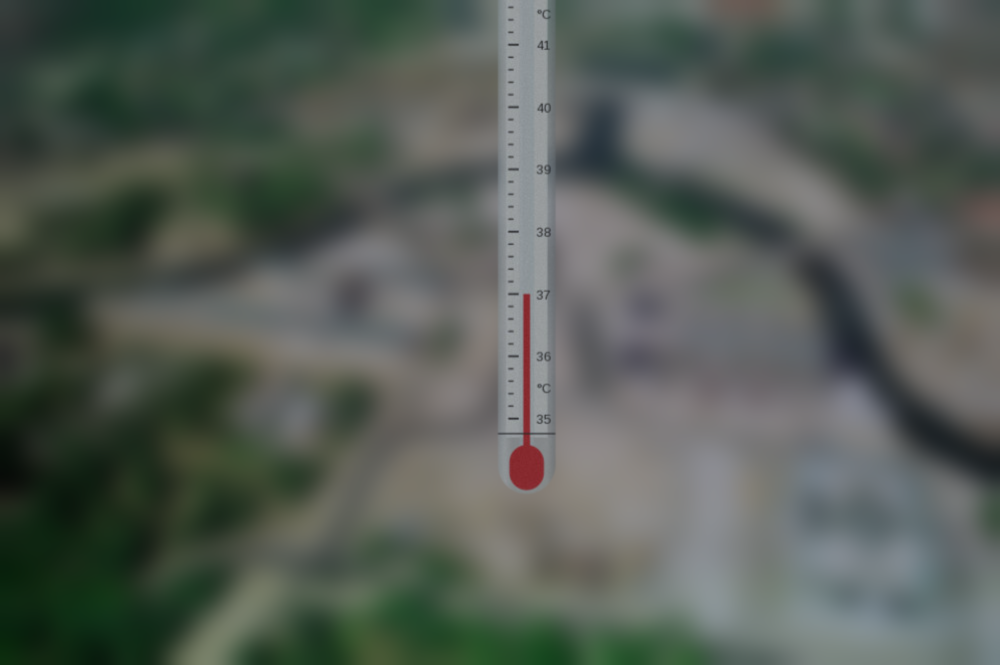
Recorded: 37,°C
